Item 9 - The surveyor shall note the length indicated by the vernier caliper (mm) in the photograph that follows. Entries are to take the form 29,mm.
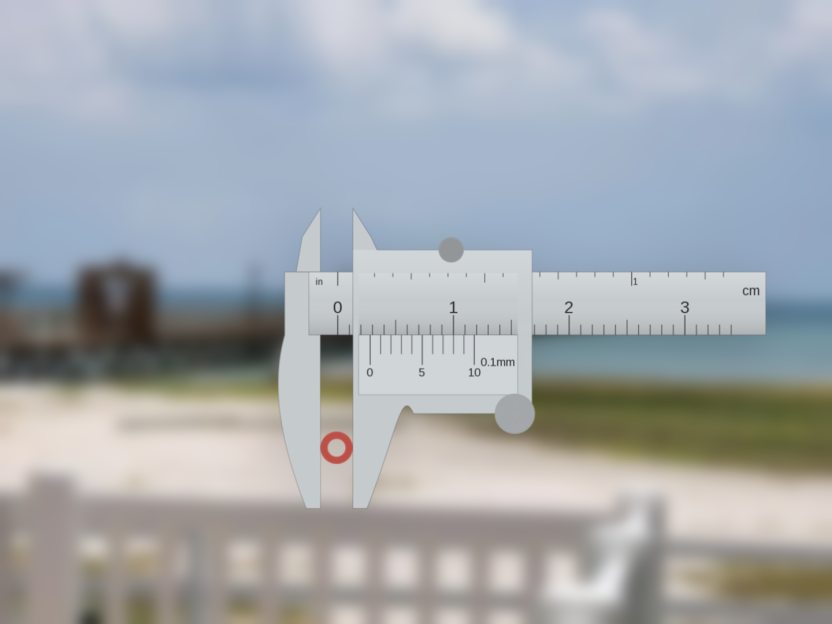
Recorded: 2.8,mm
